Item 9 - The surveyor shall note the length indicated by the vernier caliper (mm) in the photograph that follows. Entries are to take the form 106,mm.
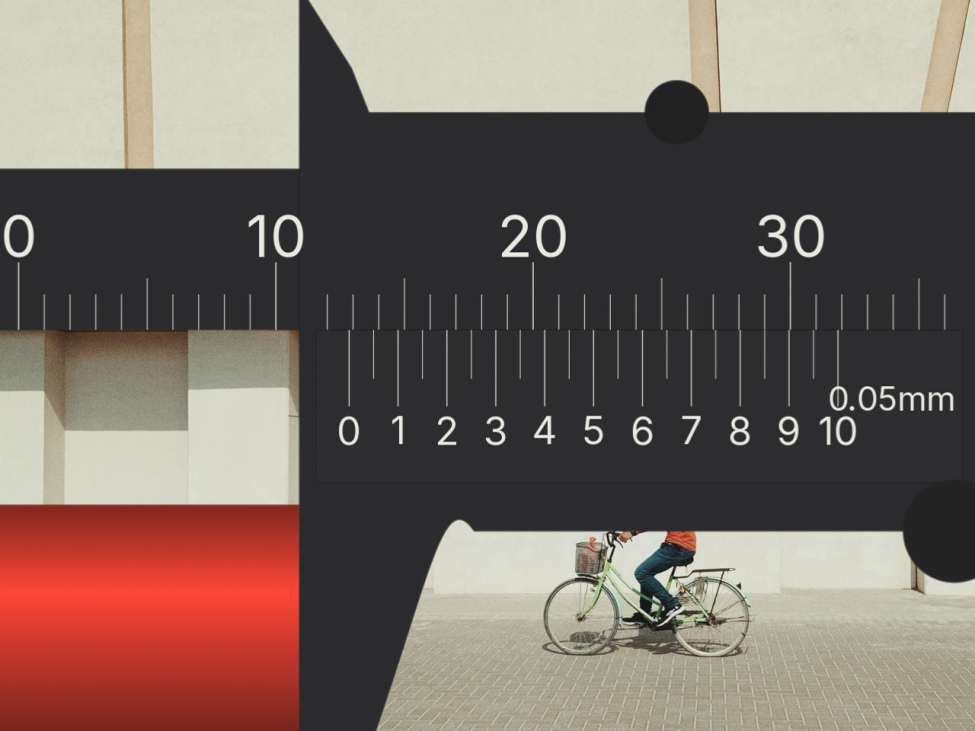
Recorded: 12.85,mm
